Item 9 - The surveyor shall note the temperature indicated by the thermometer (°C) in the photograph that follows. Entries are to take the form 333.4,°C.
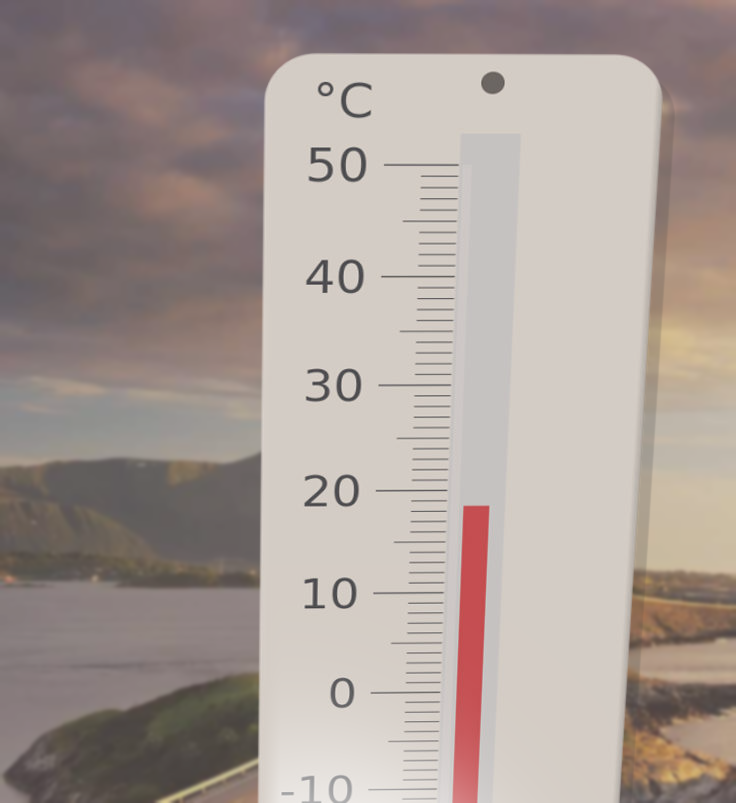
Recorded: 18.5,°C
